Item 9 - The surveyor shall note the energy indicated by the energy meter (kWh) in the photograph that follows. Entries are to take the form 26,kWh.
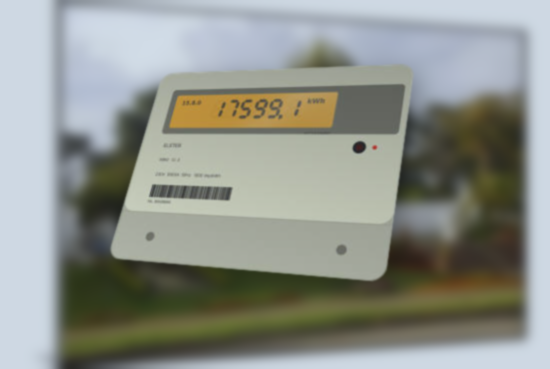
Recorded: 17599.1,kWh
